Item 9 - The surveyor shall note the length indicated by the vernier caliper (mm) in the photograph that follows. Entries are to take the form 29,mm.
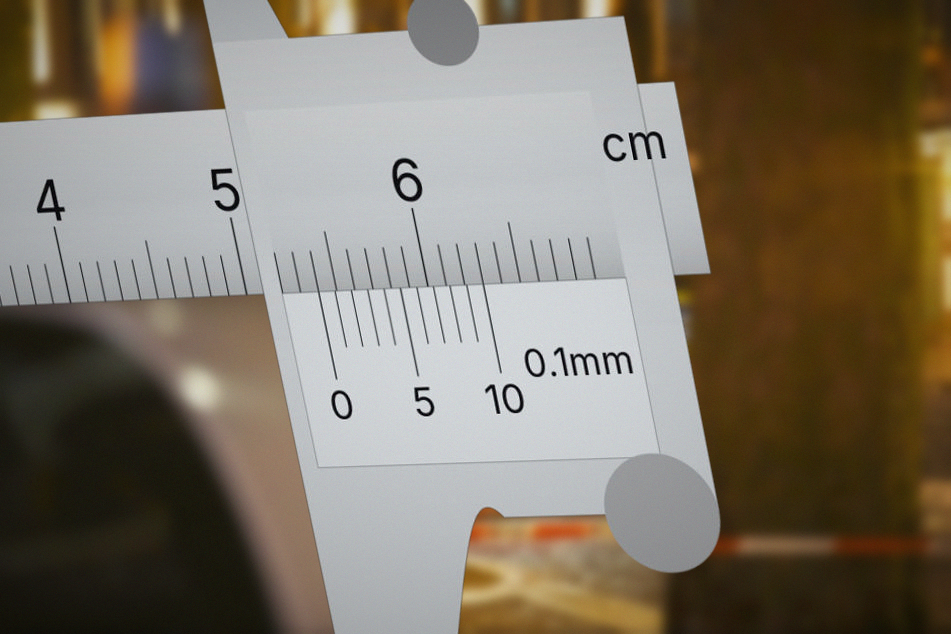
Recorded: 54.0,mm
